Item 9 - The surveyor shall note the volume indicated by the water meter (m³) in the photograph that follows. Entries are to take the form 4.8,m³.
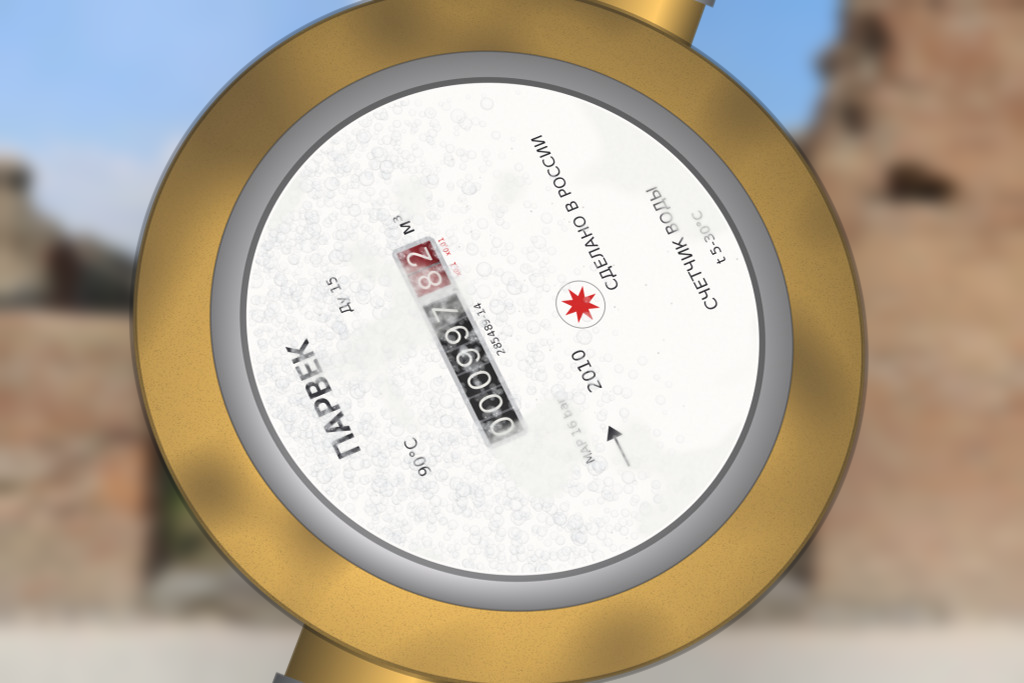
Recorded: 997.82,m³
